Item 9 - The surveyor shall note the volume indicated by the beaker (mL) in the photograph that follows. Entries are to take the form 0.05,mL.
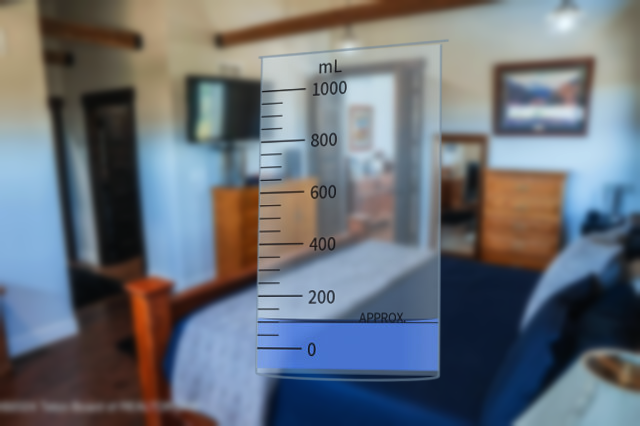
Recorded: 100,mL
